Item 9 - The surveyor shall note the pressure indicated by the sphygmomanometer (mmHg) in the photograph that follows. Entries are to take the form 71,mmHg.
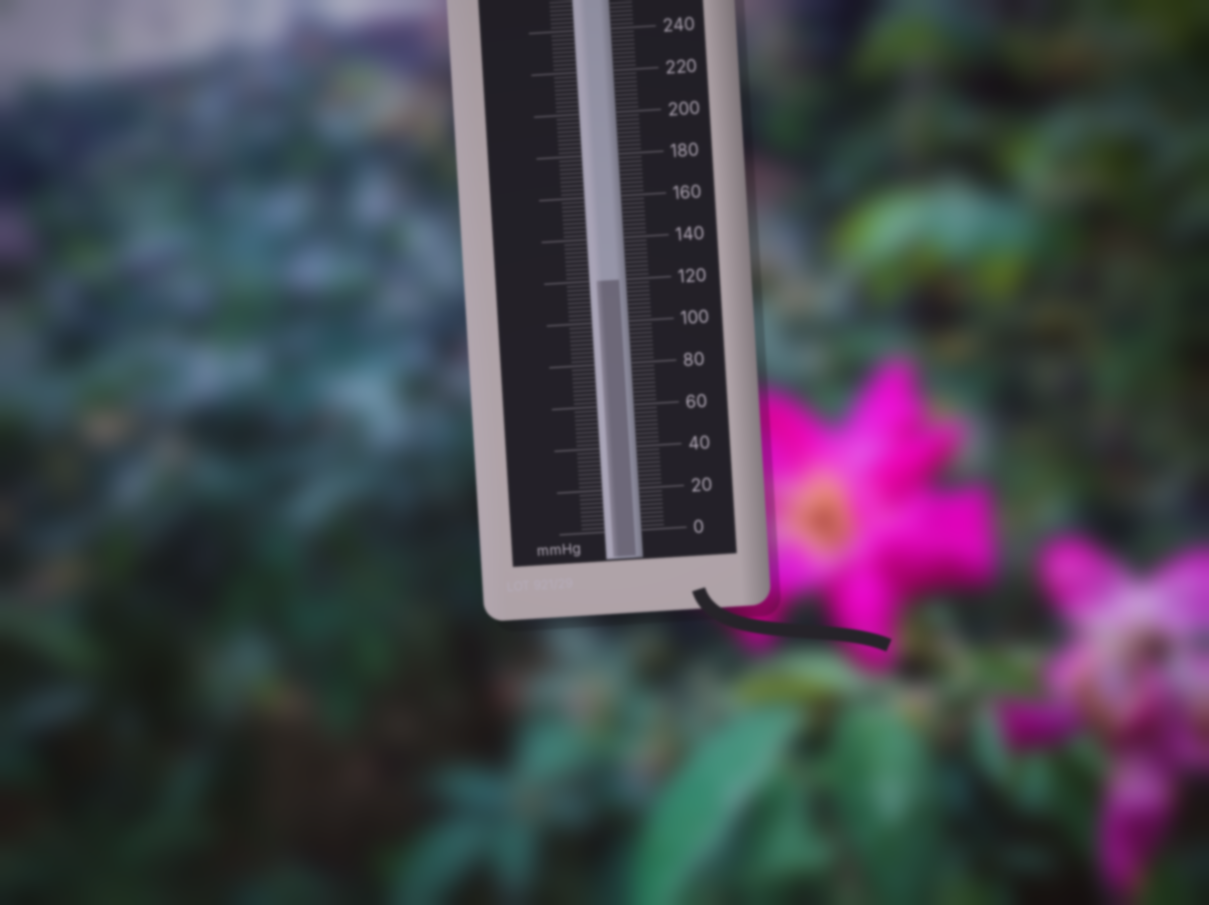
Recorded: 120,mmHg
